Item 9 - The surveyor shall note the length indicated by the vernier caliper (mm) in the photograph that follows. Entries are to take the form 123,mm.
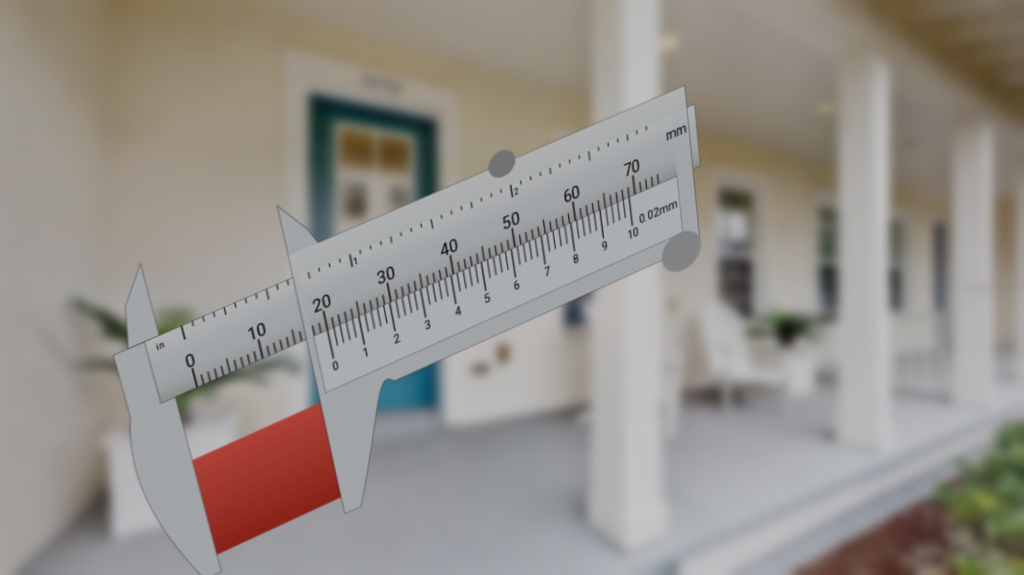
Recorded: 20.0,mm
